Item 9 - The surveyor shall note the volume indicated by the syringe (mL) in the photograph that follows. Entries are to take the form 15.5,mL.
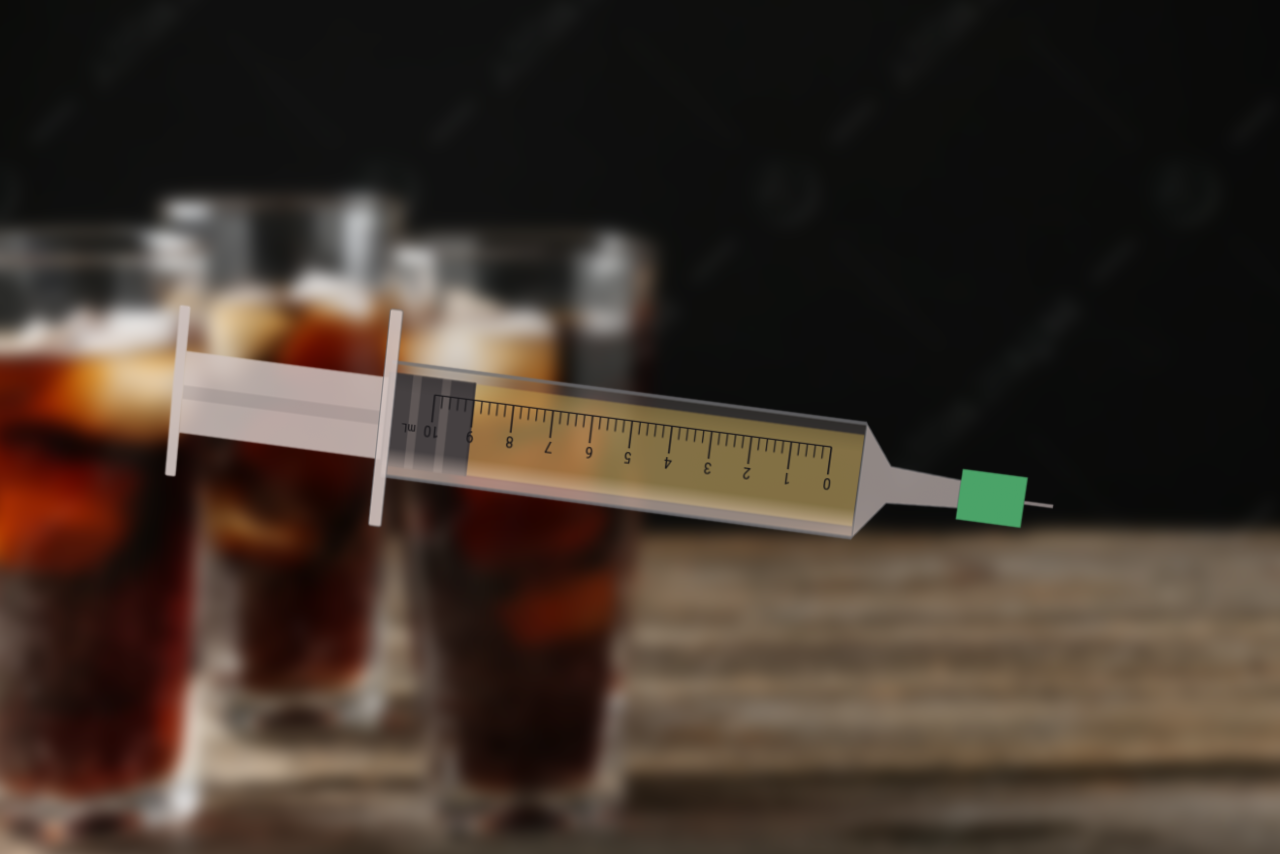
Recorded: 9,mL
